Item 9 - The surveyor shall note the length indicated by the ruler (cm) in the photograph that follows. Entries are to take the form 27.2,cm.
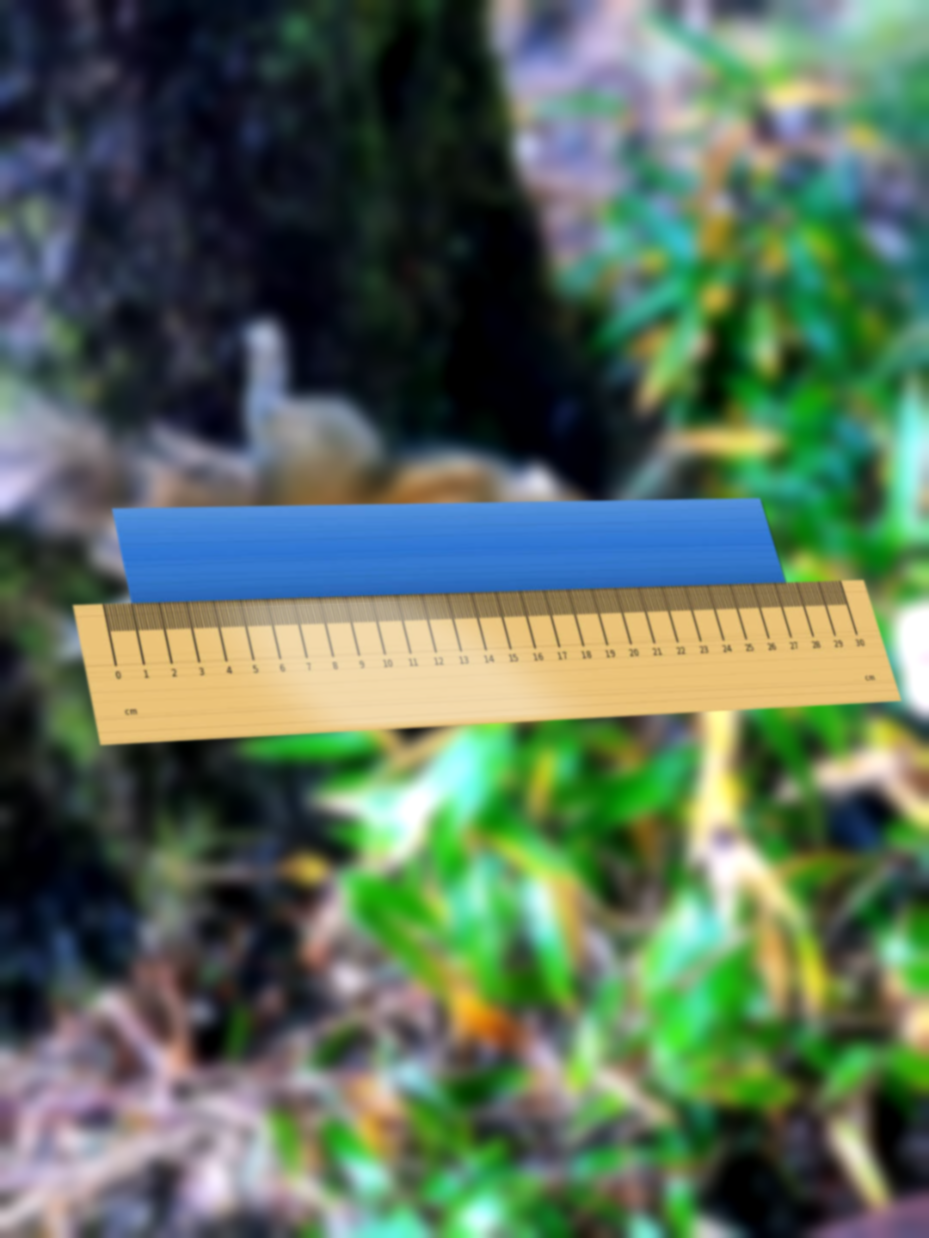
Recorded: 26.5,cm
